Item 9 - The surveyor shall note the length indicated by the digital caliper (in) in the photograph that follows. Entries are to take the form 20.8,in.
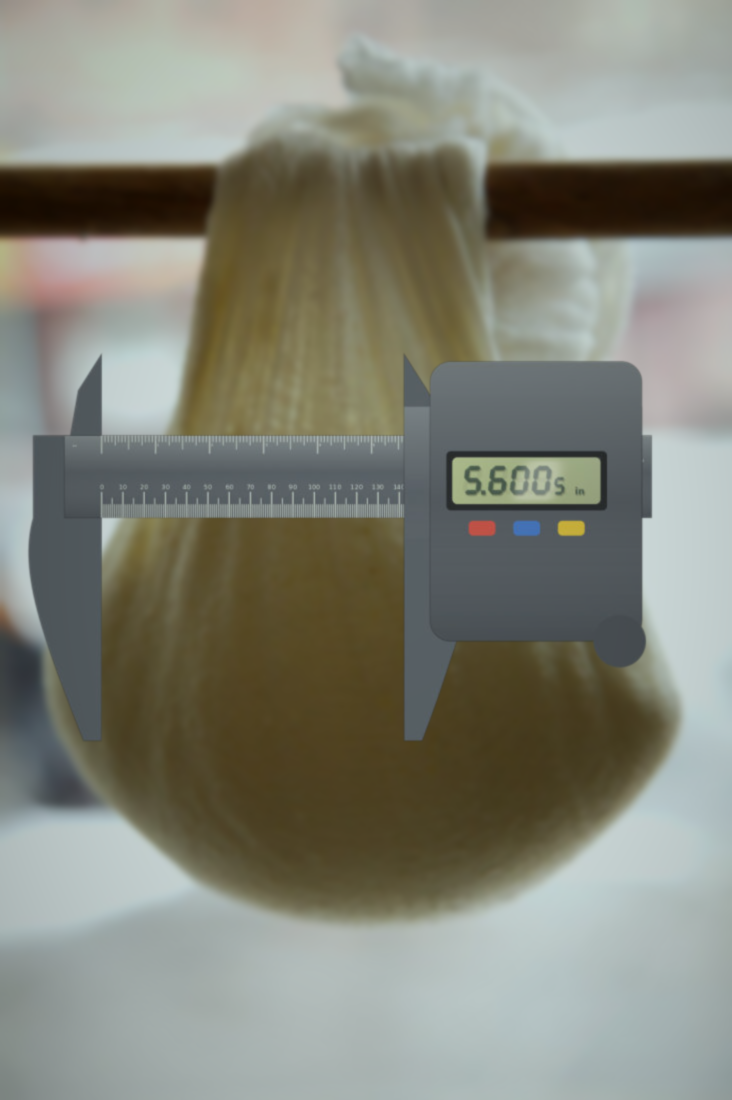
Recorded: 5.6005,in
